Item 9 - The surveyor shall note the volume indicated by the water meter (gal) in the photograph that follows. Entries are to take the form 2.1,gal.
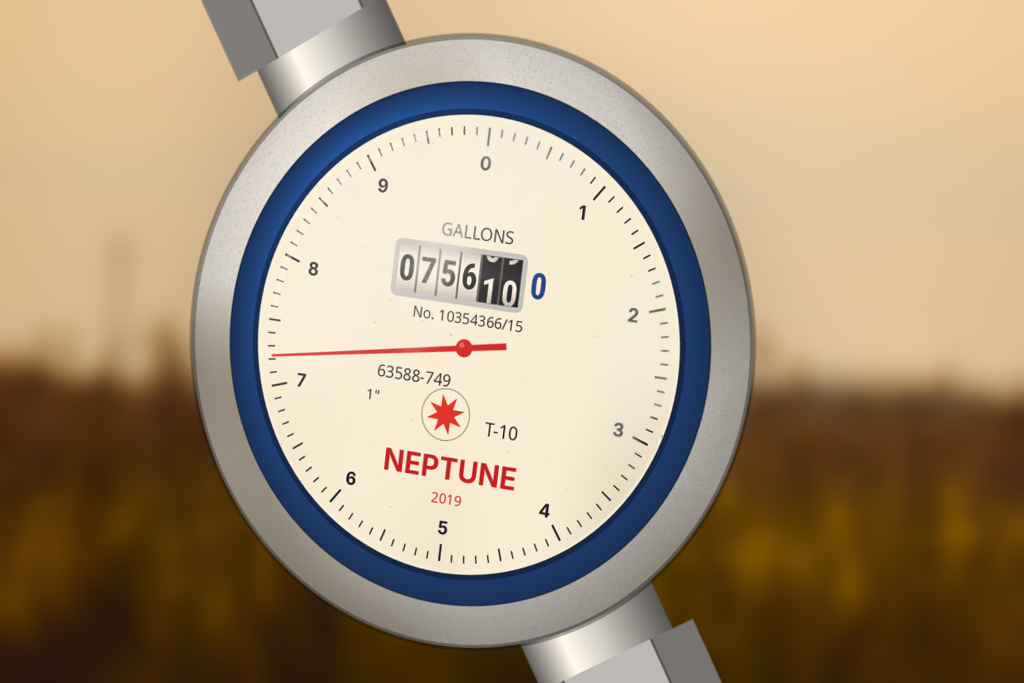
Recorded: 756097.2,gal
